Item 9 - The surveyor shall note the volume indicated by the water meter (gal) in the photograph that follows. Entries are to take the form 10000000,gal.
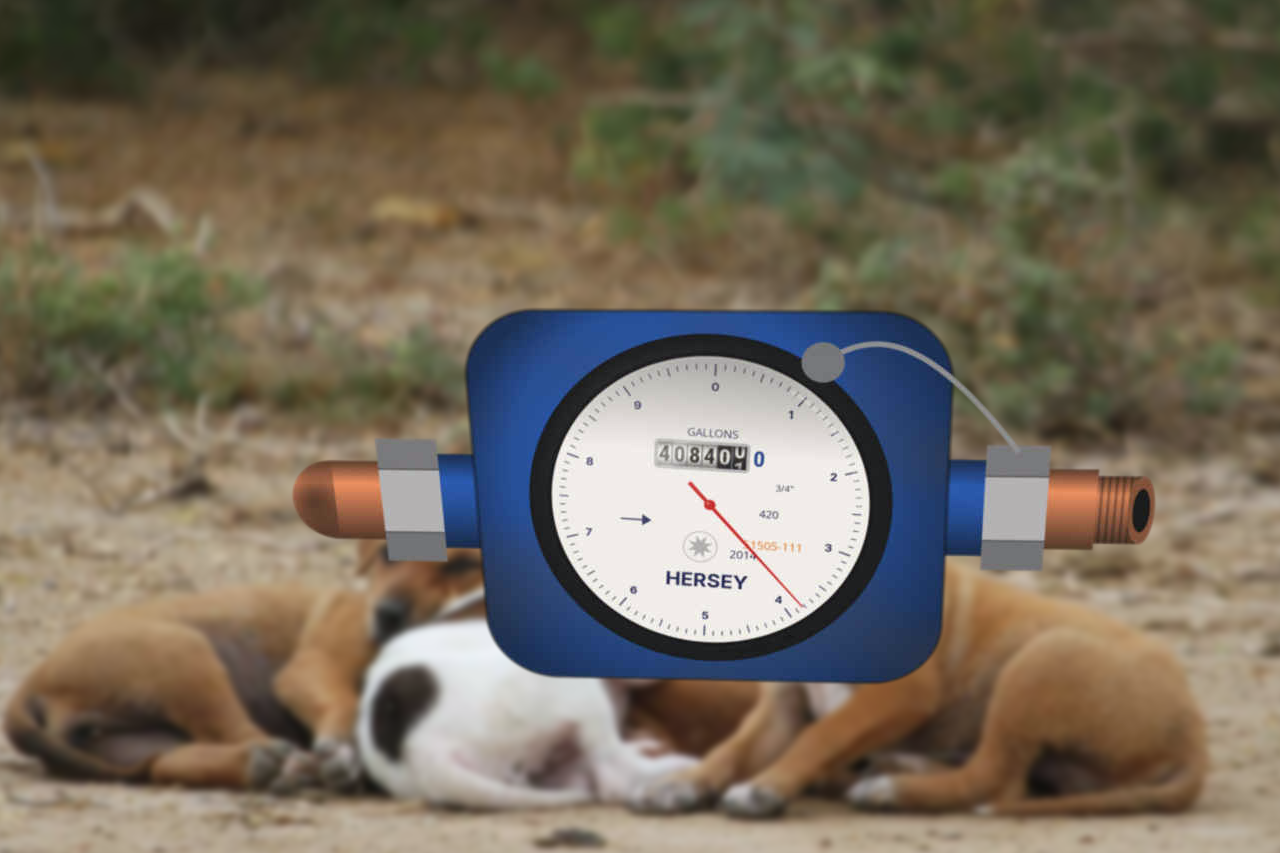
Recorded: 4084003.8,gal
